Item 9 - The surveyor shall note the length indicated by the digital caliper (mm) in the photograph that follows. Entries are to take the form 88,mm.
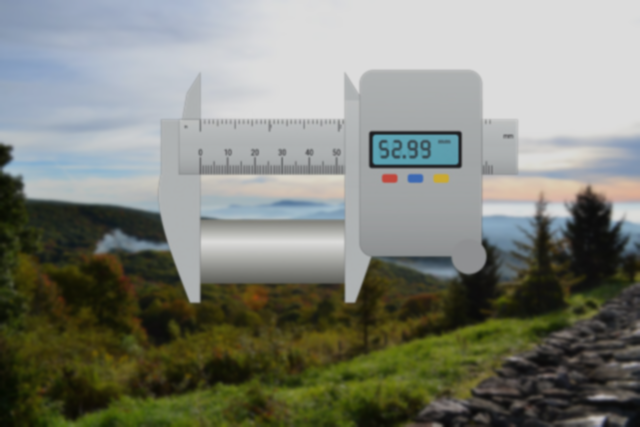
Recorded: 52.99,mm
